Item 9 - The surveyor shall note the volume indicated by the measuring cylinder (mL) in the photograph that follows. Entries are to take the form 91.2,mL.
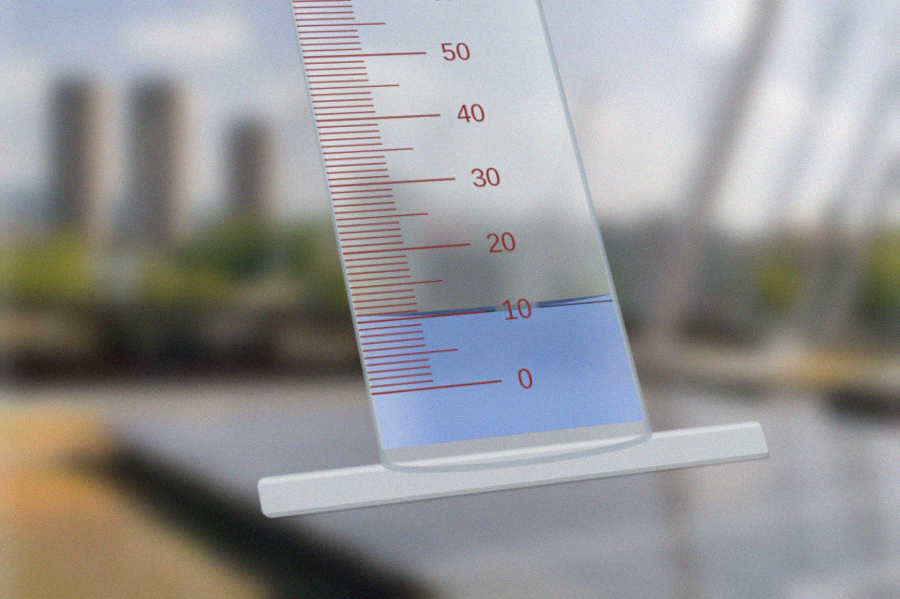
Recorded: 10,mL
